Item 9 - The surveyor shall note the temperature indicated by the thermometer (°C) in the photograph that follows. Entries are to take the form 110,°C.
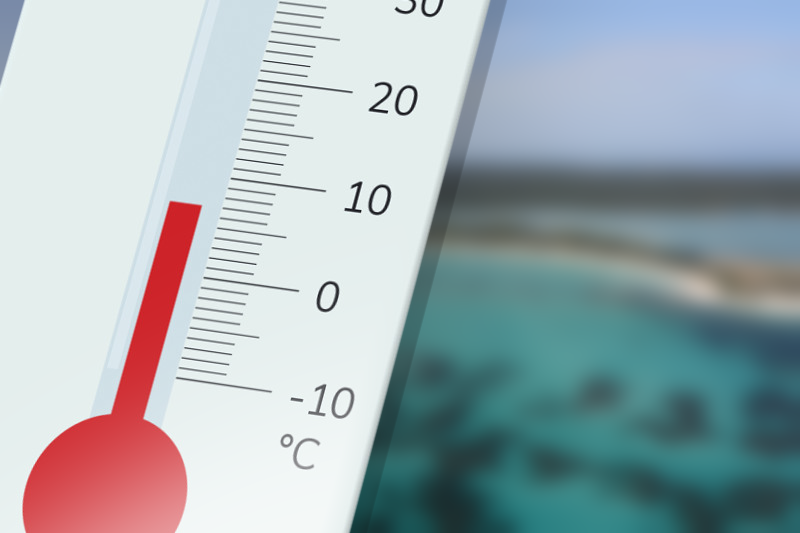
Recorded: 7,°C
